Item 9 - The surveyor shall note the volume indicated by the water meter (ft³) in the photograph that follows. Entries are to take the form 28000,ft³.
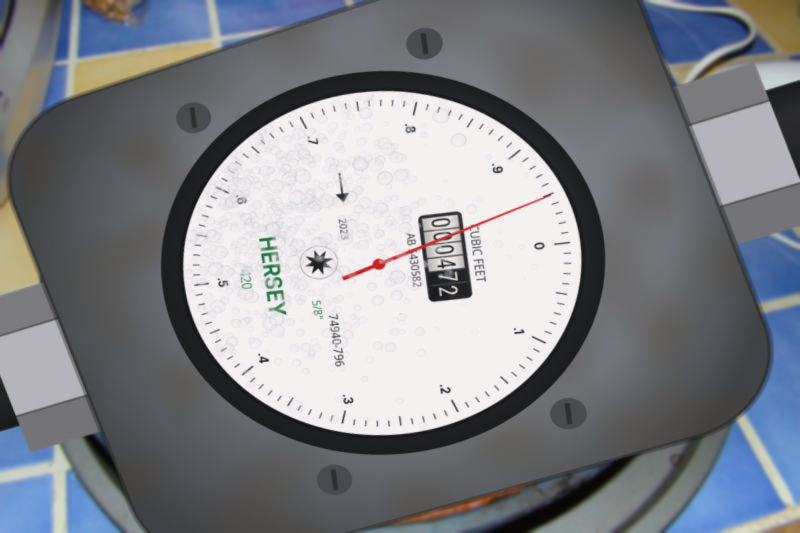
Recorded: 471.95,ft³
